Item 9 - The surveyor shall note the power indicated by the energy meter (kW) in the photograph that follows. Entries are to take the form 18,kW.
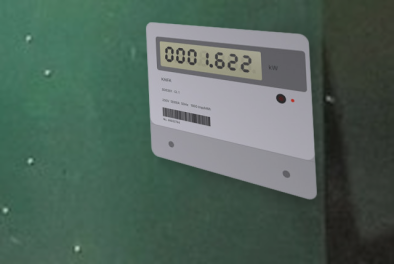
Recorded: 1.622,kW
